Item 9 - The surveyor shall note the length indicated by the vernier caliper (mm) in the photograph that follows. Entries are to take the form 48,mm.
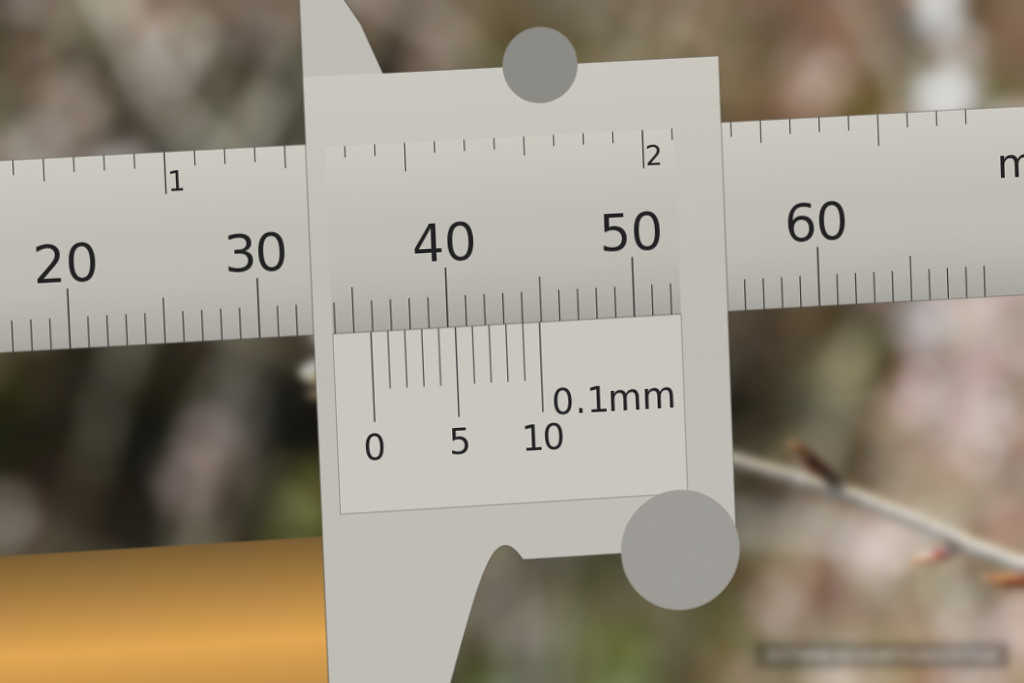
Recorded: 35.9,mm
